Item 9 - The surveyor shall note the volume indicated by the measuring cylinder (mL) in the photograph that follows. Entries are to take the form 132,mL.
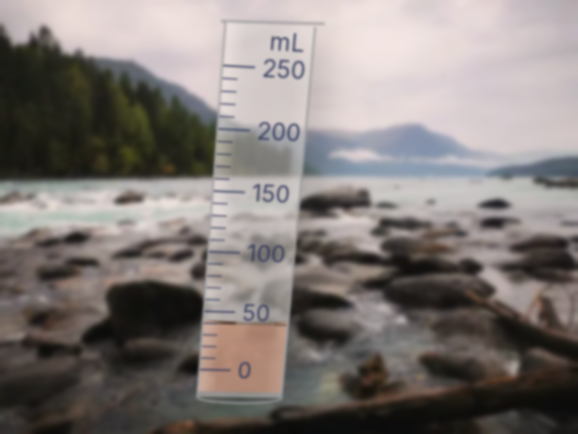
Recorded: 40,mL
